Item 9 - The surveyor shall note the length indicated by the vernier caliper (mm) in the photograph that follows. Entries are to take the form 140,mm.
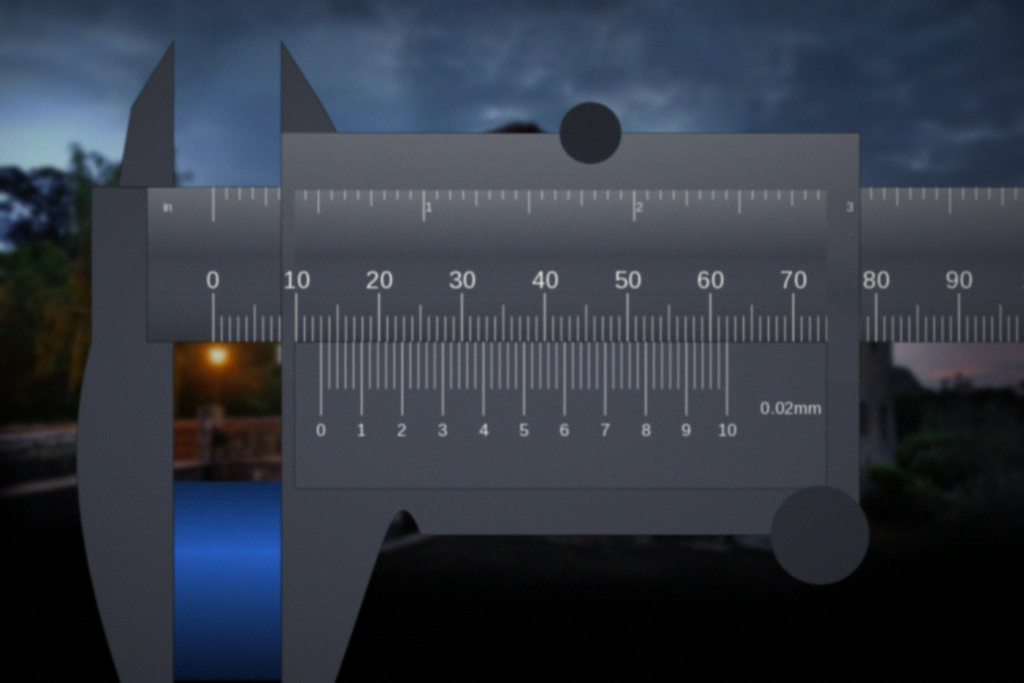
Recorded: 13.0,mm
